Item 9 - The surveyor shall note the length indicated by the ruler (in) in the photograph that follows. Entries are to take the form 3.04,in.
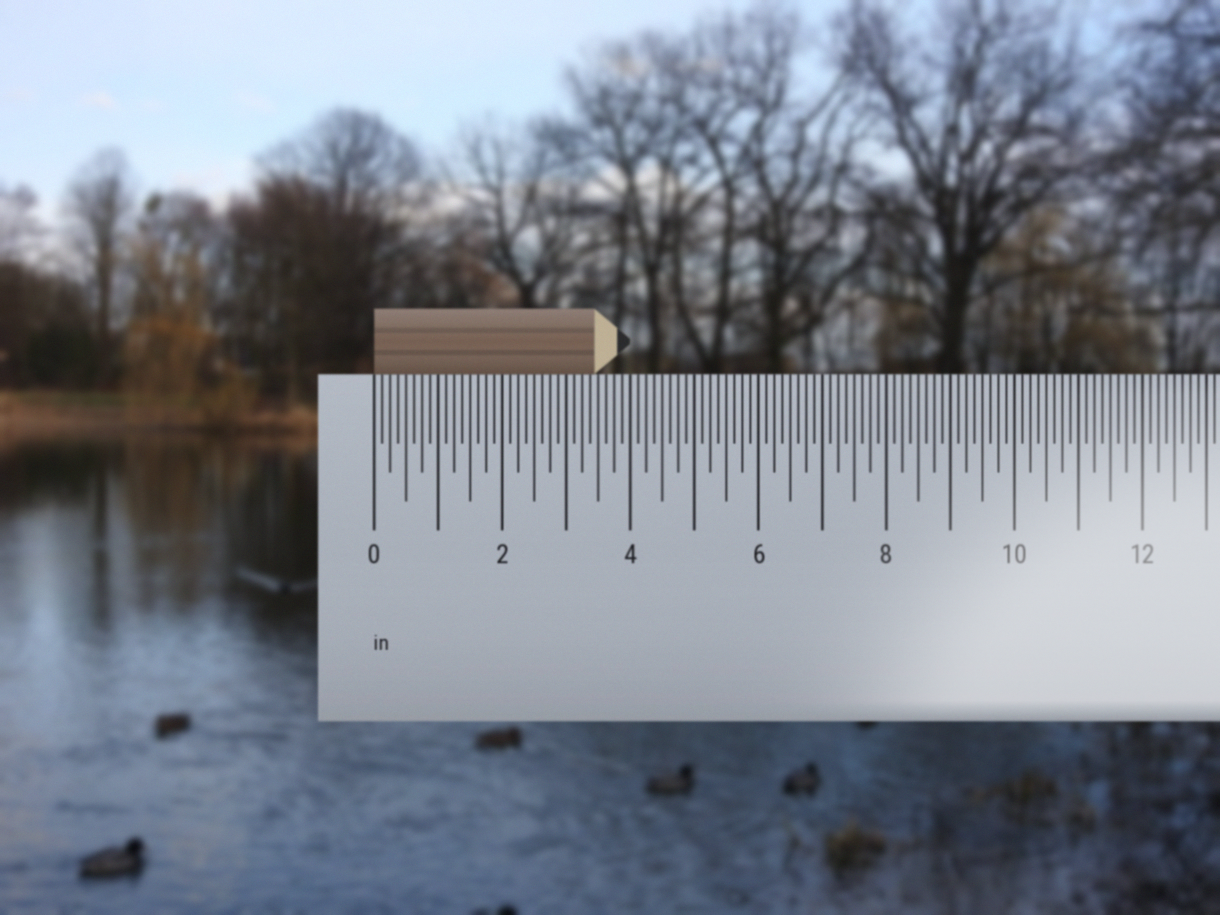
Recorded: 4,in
